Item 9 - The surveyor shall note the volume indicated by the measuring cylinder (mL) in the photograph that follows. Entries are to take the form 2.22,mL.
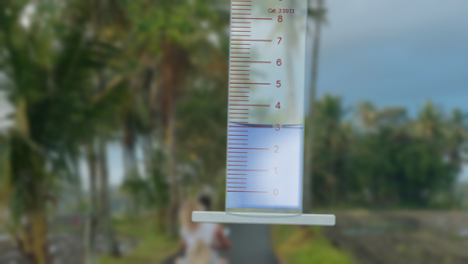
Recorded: 3,mL
